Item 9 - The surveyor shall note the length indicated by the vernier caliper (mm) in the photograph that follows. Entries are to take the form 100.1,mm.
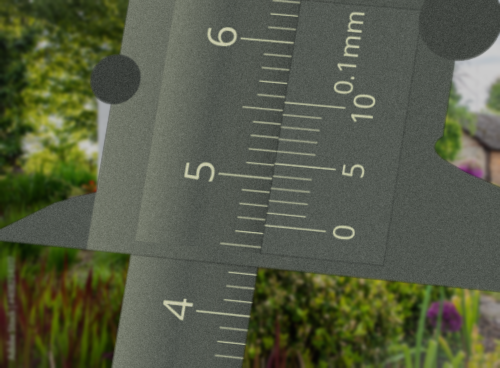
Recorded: 46.6,mm
